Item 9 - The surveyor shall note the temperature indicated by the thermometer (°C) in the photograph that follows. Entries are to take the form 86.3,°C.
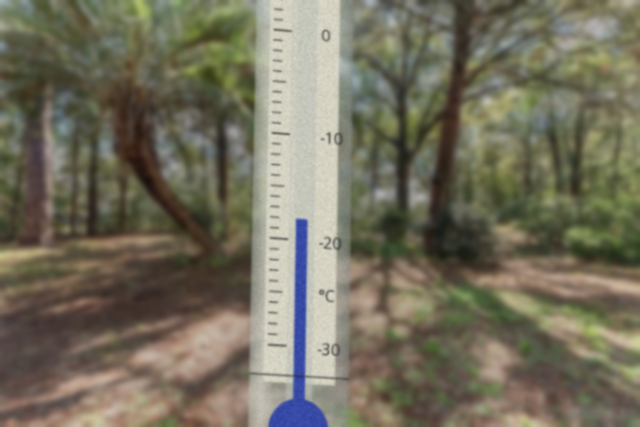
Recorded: -18,°C
